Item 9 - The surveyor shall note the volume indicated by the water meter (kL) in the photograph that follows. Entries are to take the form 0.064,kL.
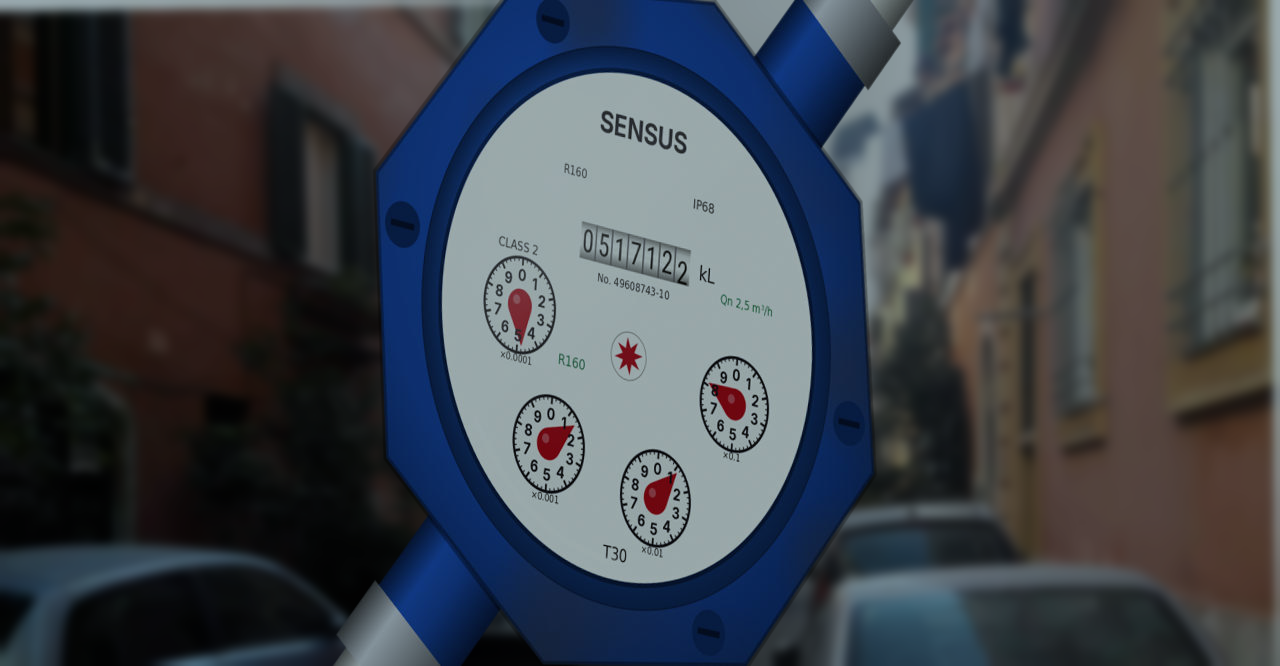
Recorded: 517121.8114,kL
